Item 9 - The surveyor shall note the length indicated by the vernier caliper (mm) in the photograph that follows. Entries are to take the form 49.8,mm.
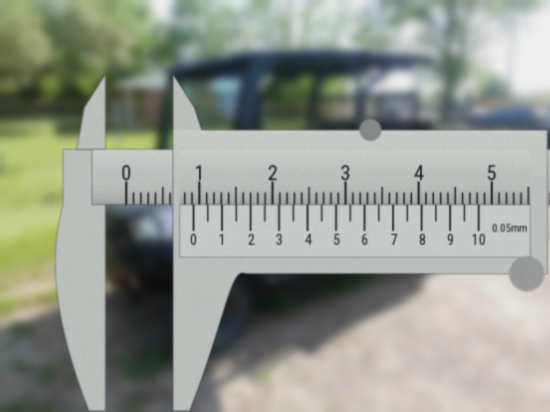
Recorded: 9.2,mm
